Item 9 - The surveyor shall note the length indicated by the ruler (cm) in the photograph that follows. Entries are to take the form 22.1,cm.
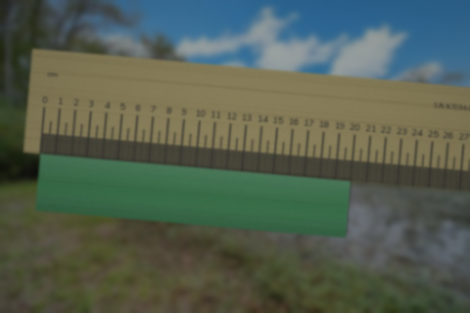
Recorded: 20,cm
